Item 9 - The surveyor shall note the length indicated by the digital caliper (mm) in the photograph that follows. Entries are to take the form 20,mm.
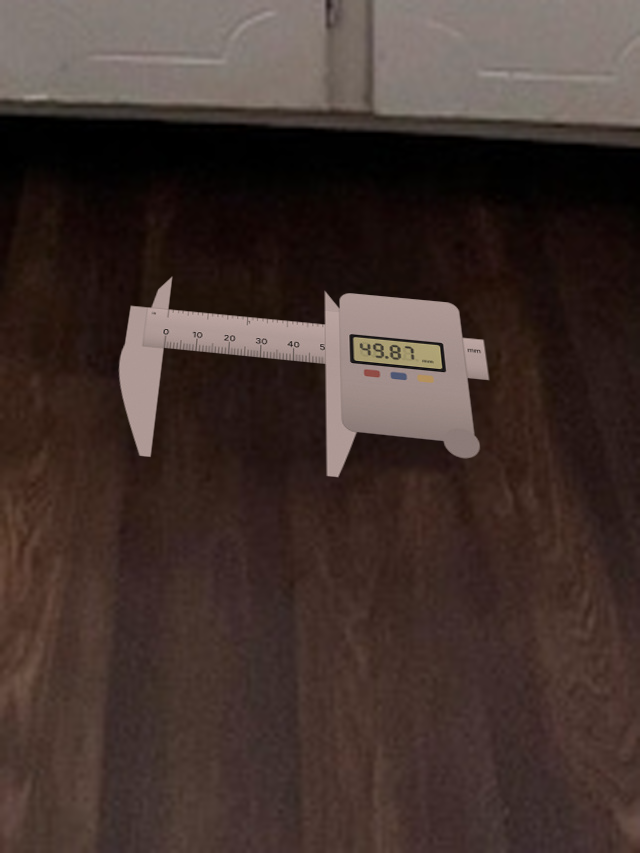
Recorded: 49.87,mm
